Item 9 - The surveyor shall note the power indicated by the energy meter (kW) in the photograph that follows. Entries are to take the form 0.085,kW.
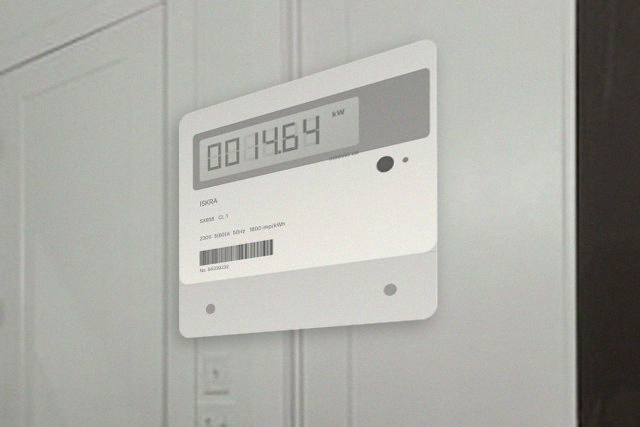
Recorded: 14.64,kW
